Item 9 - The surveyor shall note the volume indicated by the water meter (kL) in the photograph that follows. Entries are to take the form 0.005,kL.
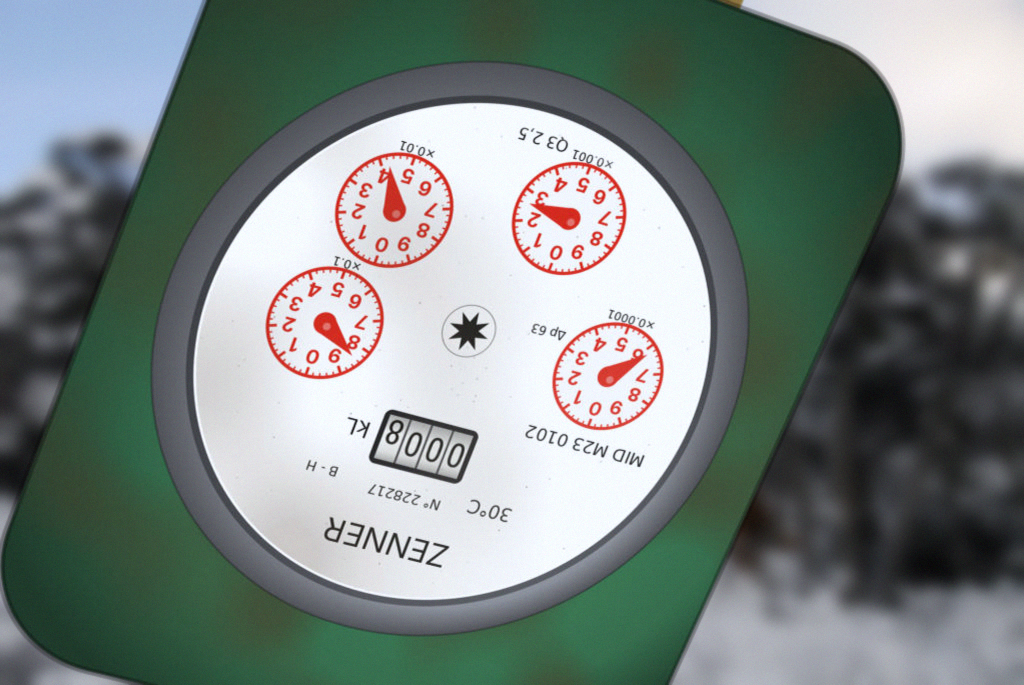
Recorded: 7.8426,kL
